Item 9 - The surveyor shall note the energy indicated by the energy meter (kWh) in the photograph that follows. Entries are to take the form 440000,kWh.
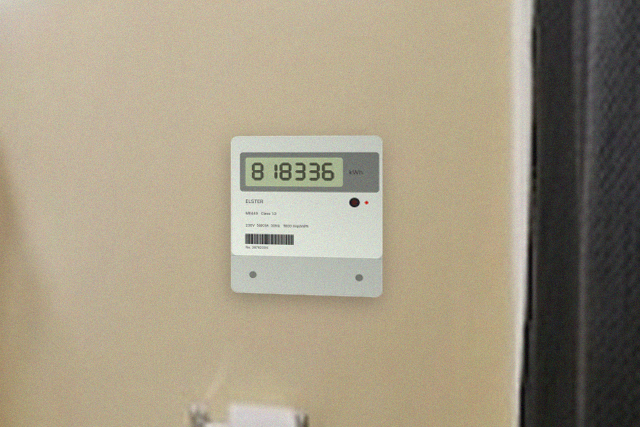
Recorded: 818336,kWh
